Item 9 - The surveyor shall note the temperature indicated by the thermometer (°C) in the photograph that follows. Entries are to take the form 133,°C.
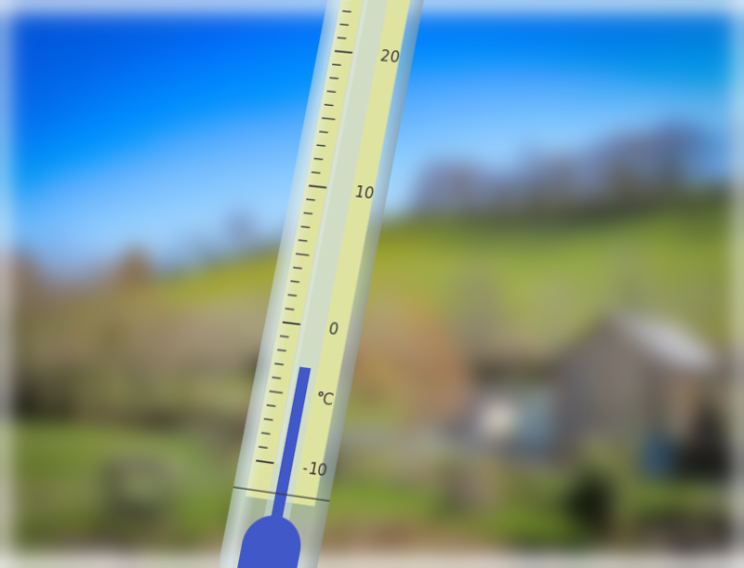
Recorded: -3,°C
